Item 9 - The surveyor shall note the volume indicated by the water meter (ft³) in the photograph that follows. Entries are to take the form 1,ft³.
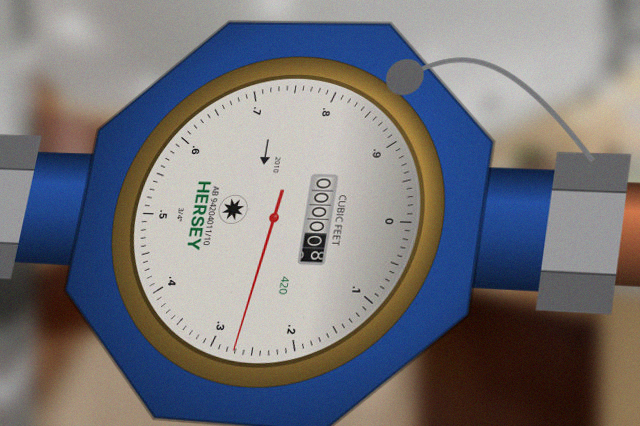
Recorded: 8.27,ft³
